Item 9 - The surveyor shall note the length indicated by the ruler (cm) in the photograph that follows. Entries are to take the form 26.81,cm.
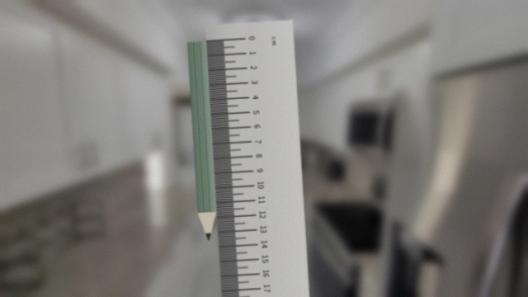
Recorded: 13.5,cm
